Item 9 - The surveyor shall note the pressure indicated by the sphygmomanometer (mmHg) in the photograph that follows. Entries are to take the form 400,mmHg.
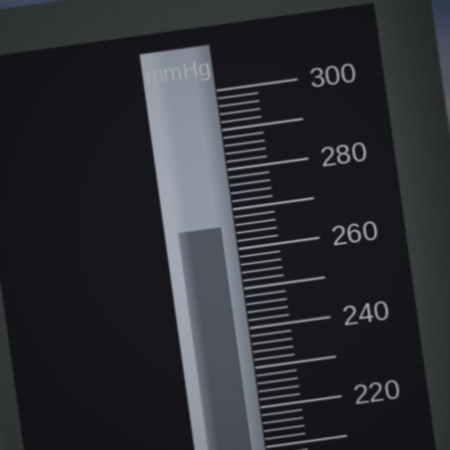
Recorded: 266,mmHg
